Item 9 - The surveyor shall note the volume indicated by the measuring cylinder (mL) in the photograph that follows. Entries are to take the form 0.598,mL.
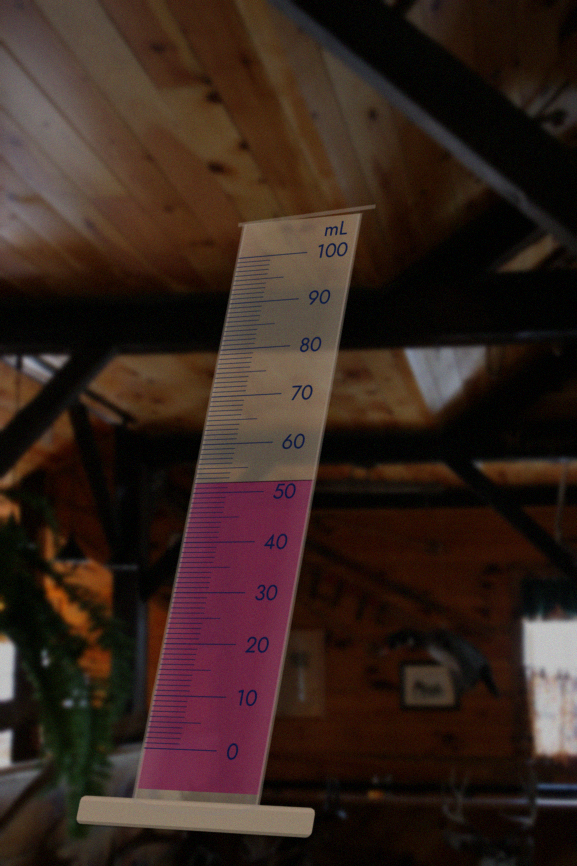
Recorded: 52,mL
